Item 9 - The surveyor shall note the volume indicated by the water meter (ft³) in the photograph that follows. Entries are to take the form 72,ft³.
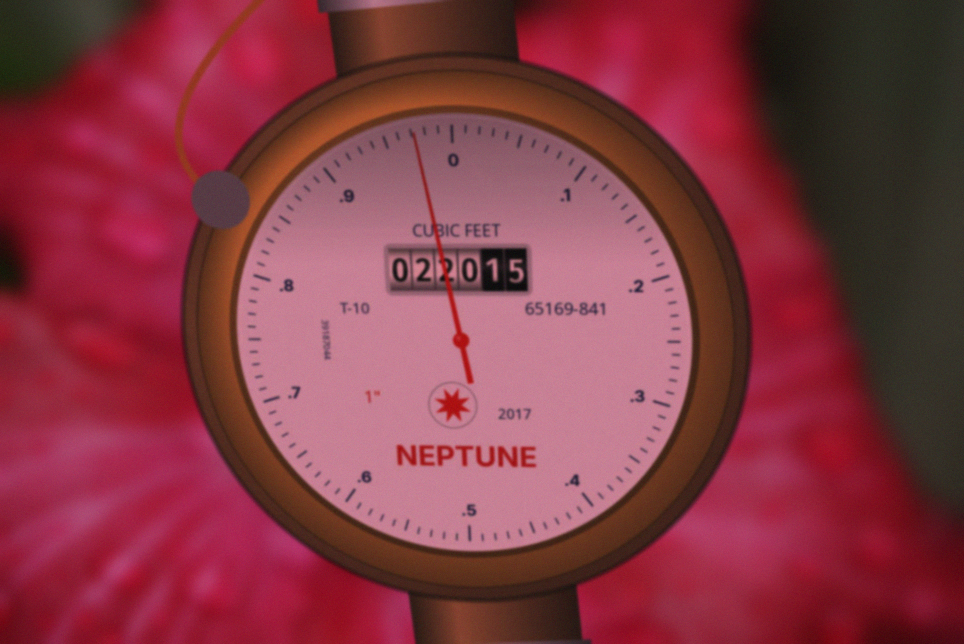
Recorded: 22014.97,ft³
